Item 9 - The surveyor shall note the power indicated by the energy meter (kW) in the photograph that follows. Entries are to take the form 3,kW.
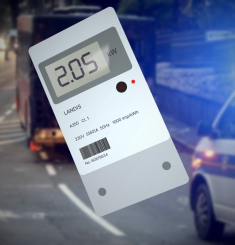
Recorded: 2.05,kW
